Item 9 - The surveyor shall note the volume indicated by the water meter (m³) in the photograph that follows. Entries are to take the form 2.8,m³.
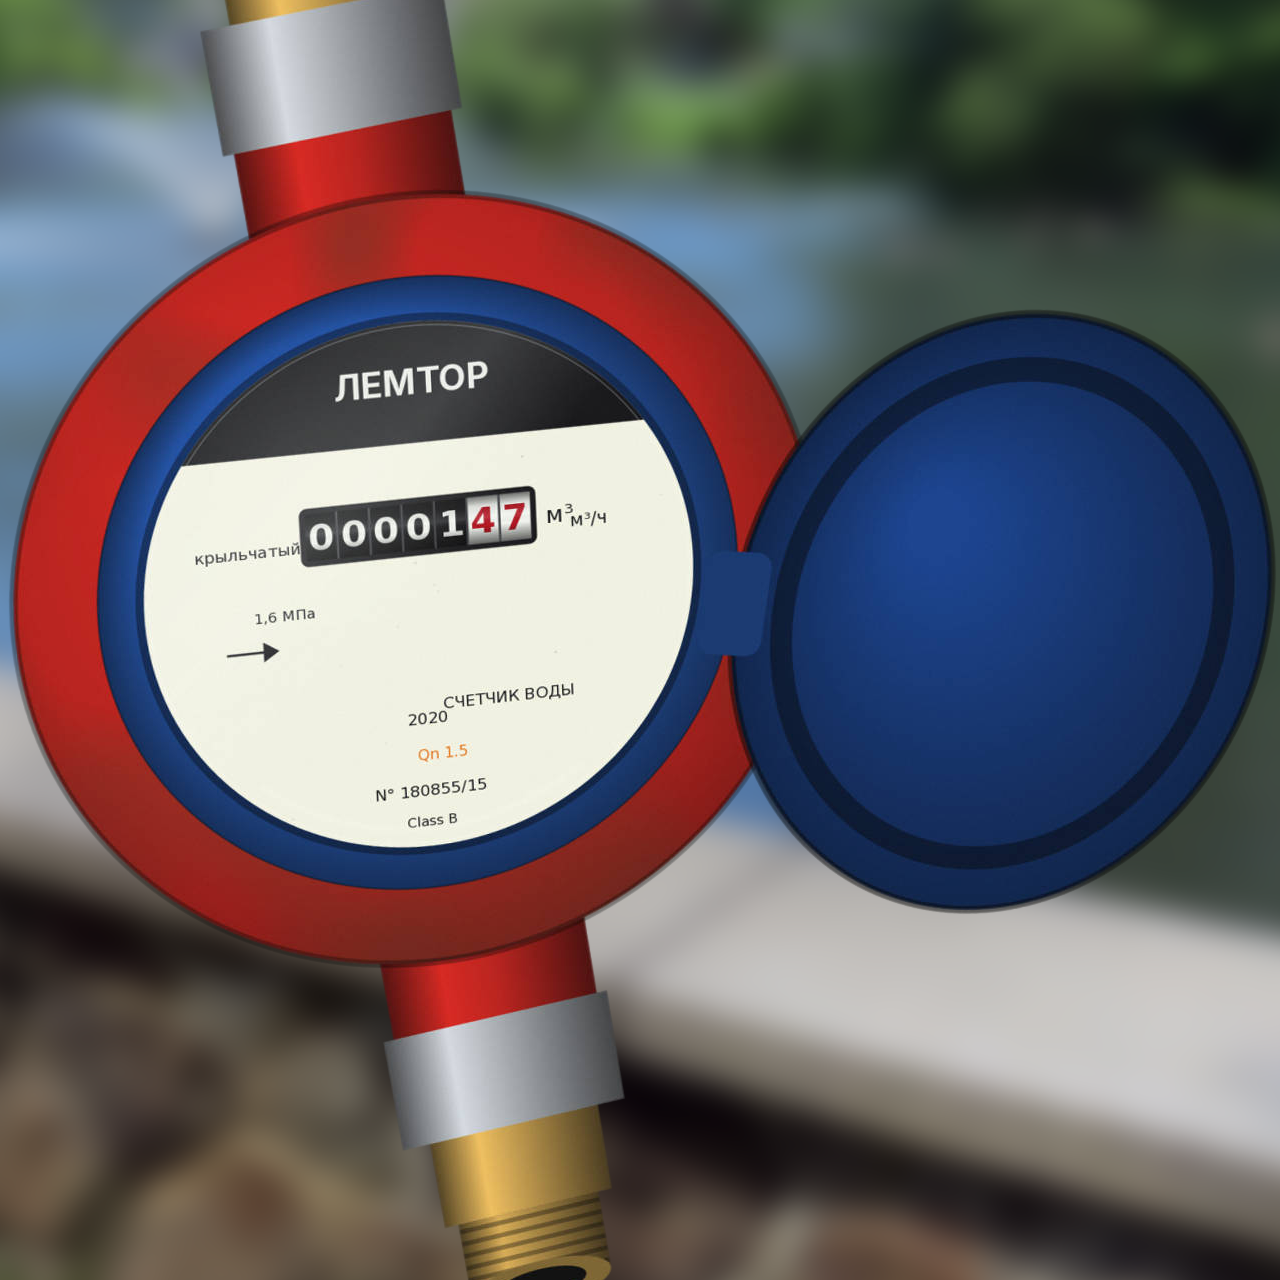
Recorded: 1.47,m³
